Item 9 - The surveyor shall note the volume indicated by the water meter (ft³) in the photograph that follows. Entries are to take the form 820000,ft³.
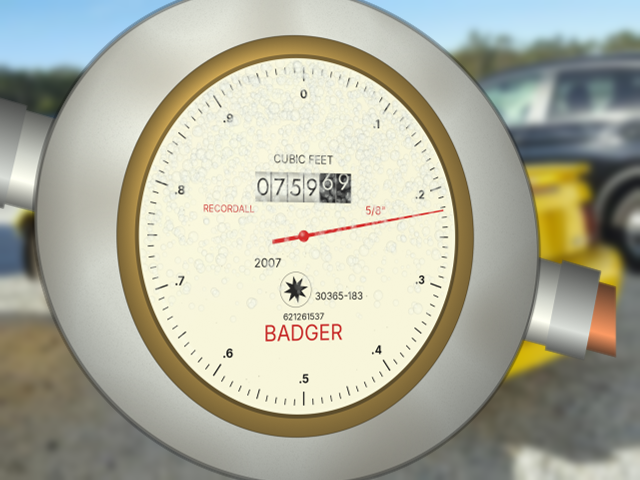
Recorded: 75969.22,ft³
